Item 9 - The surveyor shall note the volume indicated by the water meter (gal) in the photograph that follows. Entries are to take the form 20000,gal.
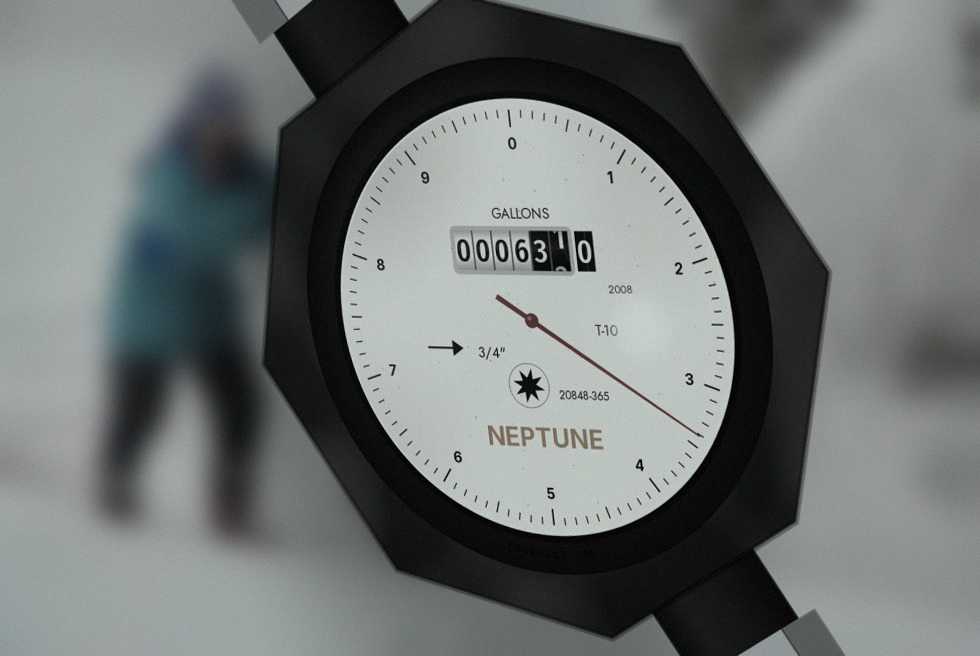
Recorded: 6313.4,gal
